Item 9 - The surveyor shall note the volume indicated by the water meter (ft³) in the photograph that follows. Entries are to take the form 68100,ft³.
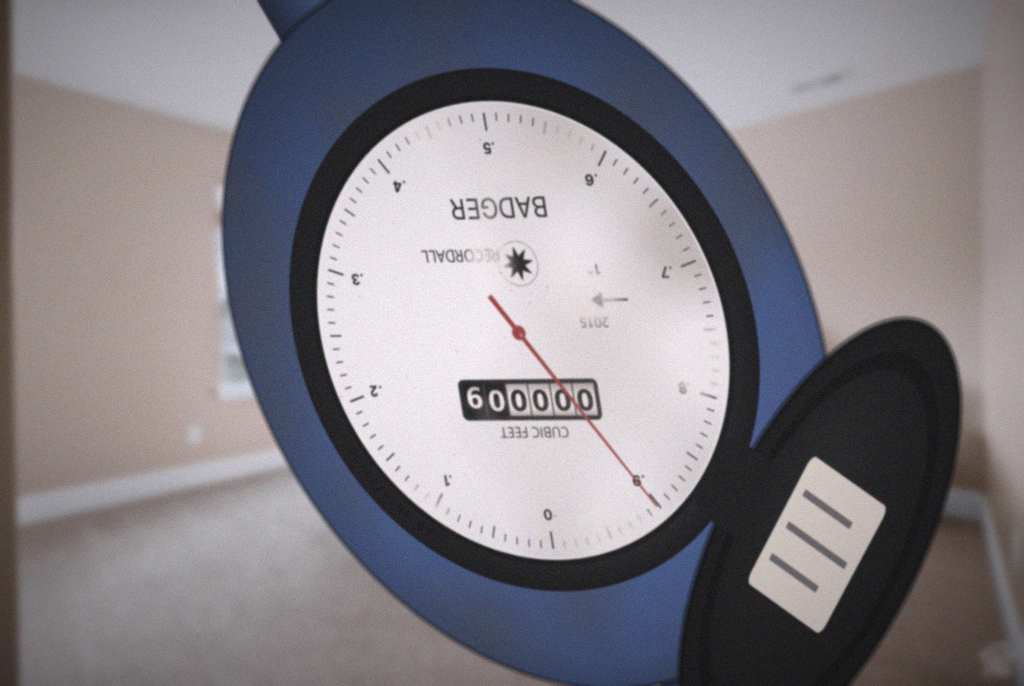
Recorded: 8.90,ft³
